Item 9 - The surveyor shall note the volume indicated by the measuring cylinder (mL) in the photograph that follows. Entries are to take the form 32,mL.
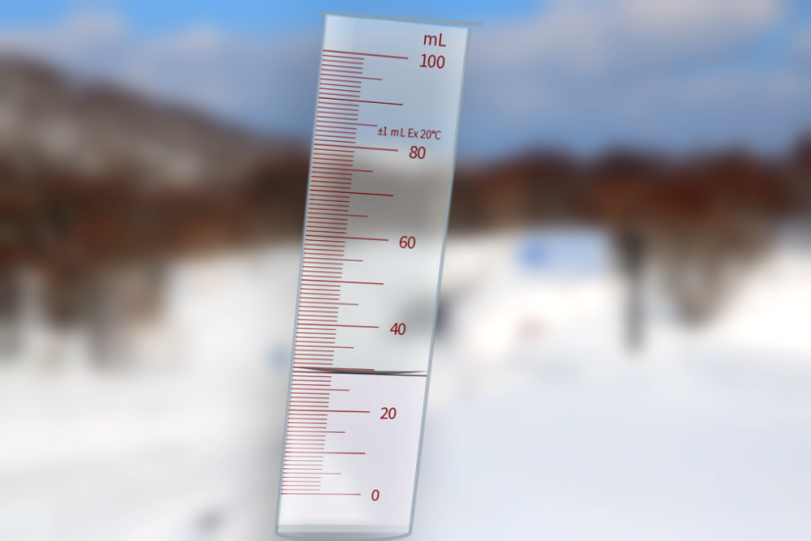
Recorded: 29,mL
